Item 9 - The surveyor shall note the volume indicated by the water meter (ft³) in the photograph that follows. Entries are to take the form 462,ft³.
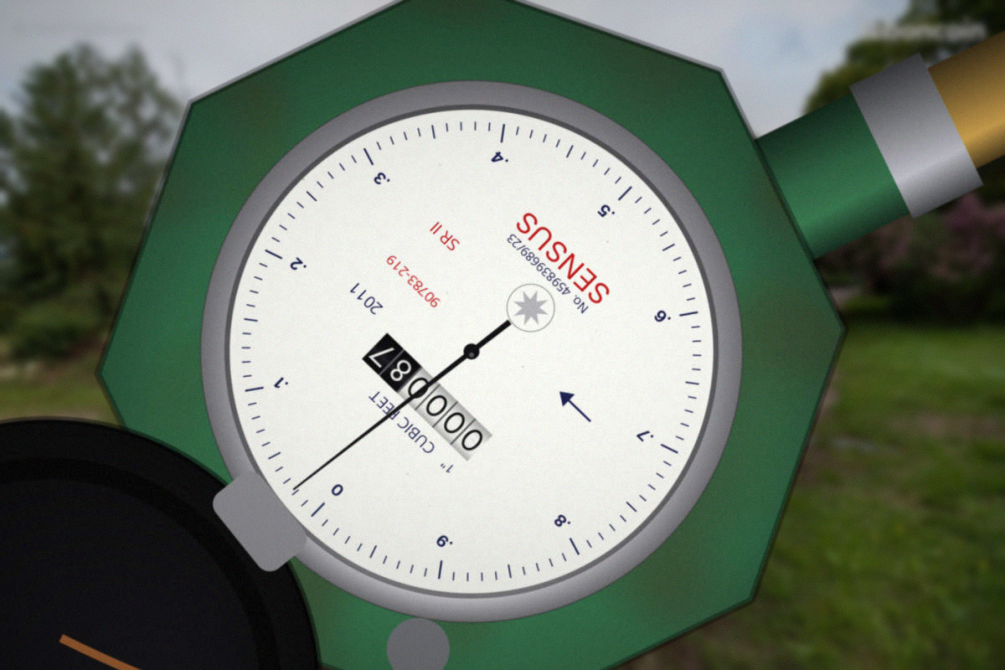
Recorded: 87.02,ft³
